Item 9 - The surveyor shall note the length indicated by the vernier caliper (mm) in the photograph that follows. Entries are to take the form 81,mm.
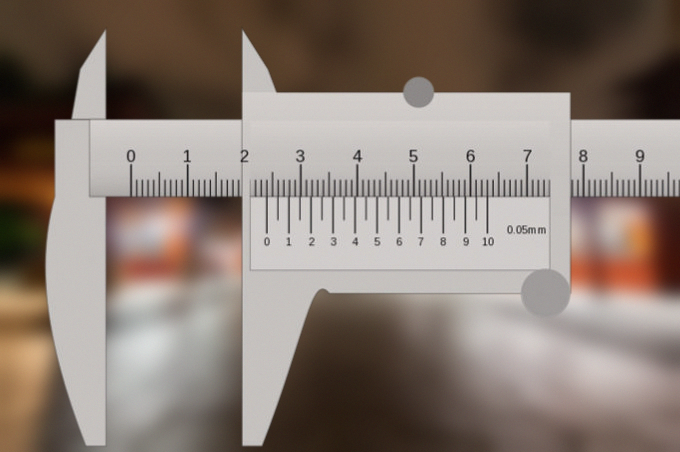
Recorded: 24.0,mm
